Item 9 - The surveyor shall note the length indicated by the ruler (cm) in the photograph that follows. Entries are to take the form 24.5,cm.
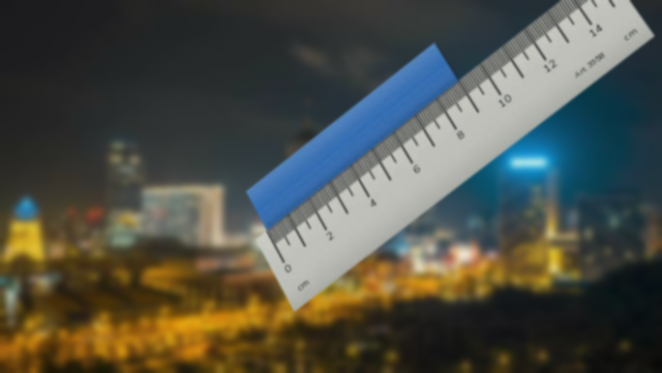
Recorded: 9,cm
